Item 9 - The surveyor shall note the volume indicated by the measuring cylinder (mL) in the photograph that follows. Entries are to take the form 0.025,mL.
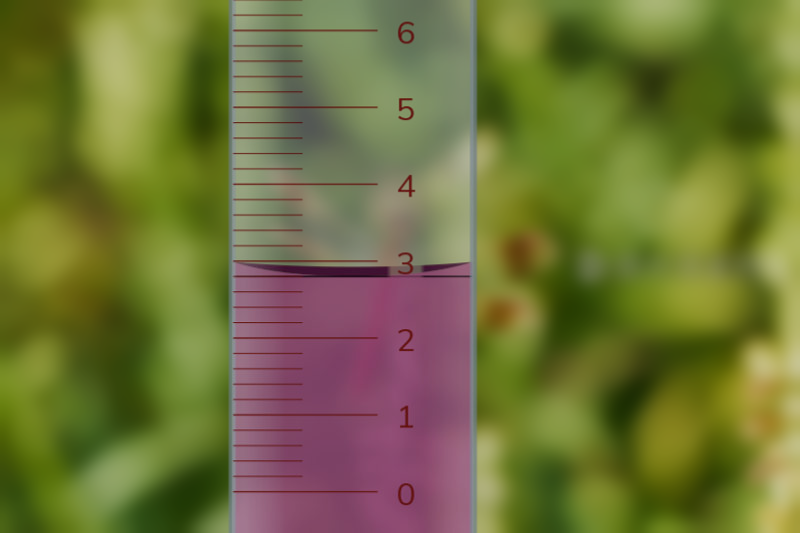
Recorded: 2.8,mL
